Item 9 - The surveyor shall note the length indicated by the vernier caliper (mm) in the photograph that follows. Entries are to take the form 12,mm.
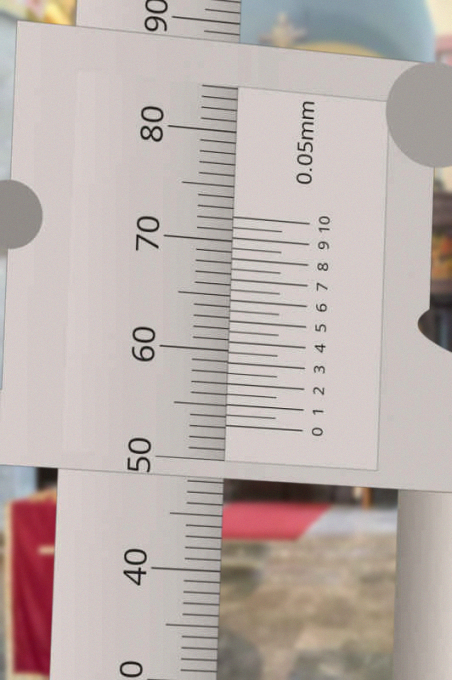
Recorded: 53.2,mm
